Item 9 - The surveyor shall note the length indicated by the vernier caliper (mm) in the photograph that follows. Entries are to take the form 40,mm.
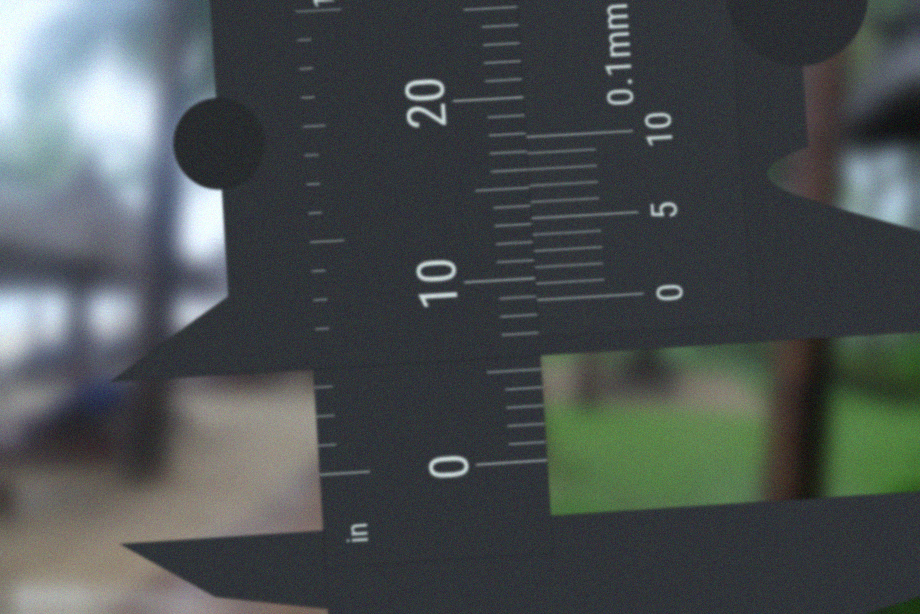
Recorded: 8.8,mm
